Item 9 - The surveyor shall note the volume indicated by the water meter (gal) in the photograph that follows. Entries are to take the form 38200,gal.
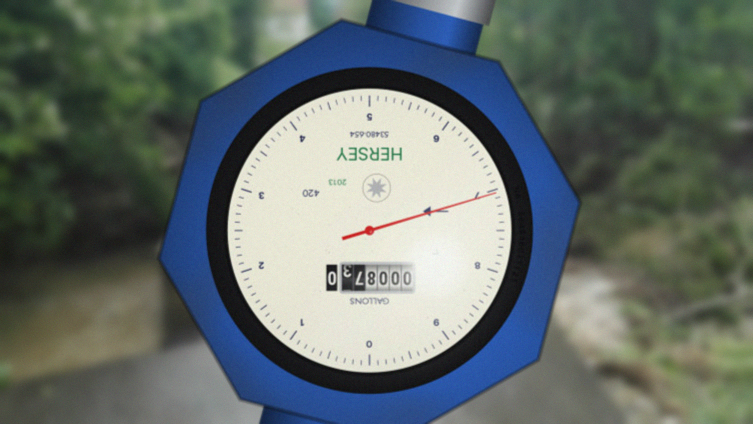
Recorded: 8727.0,gal
